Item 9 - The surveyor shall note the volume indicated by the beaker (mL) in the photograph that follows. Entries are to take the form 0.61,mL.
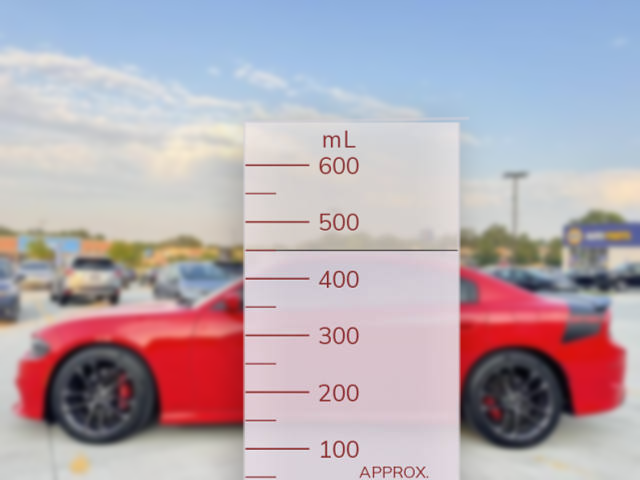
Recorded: 450,mL
